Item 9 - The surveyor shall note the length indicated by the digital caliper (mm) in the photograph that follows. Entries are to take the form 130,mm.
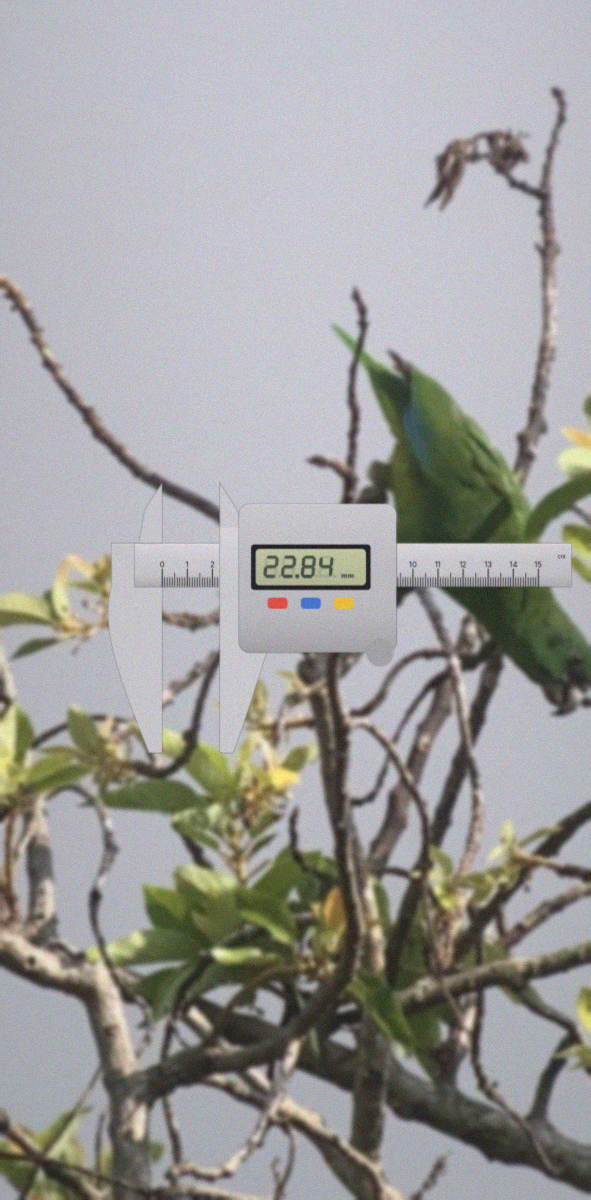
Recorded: 22.84,mm
